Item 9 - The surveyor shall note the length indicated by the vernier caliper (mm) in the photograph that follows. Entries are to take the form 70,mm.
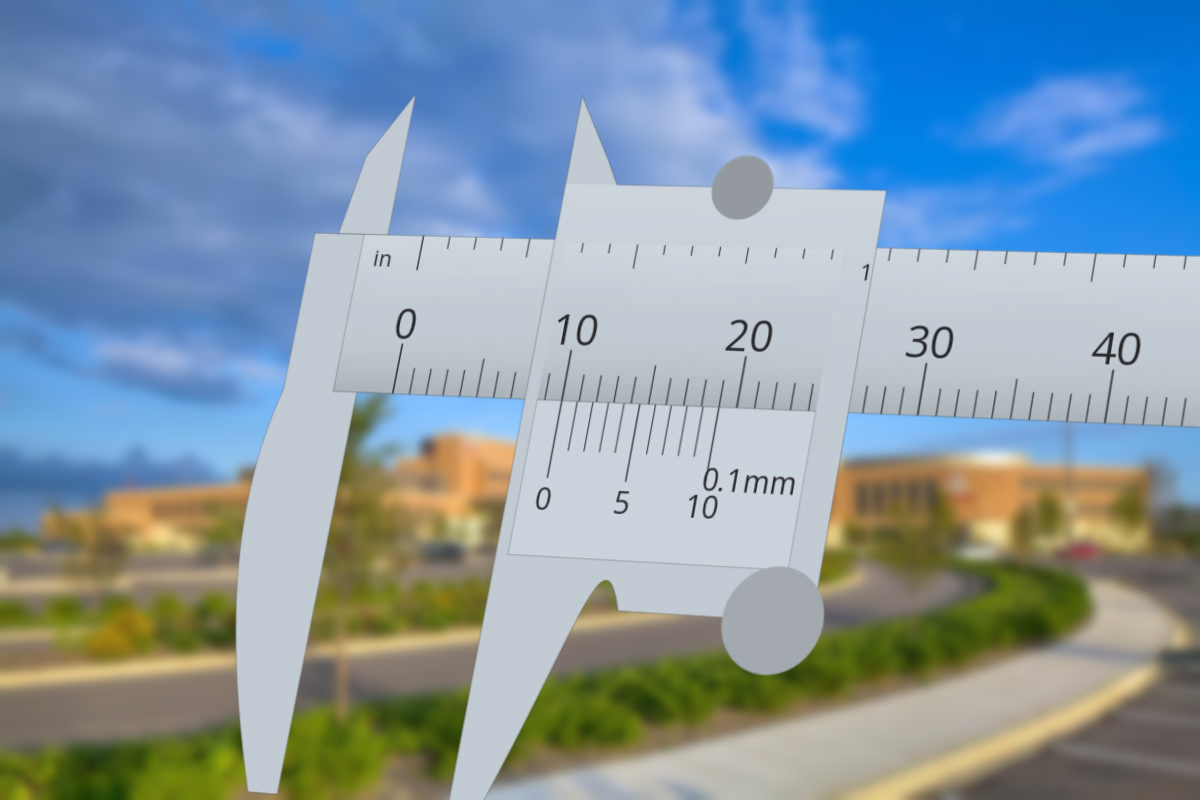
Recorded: 10.0,mm
